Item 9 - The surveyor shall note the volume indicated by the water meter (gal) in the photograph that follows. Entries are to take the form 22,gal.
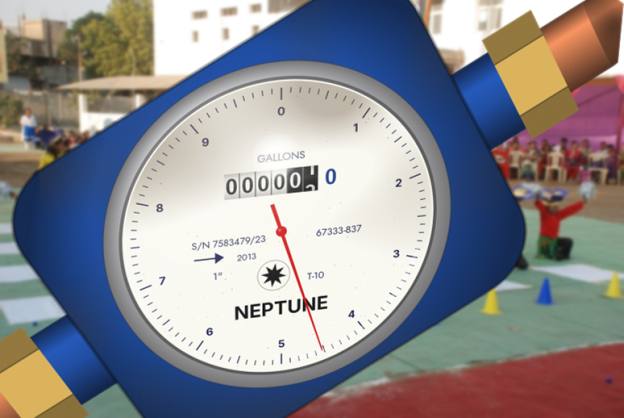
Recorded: 14.5,gal
